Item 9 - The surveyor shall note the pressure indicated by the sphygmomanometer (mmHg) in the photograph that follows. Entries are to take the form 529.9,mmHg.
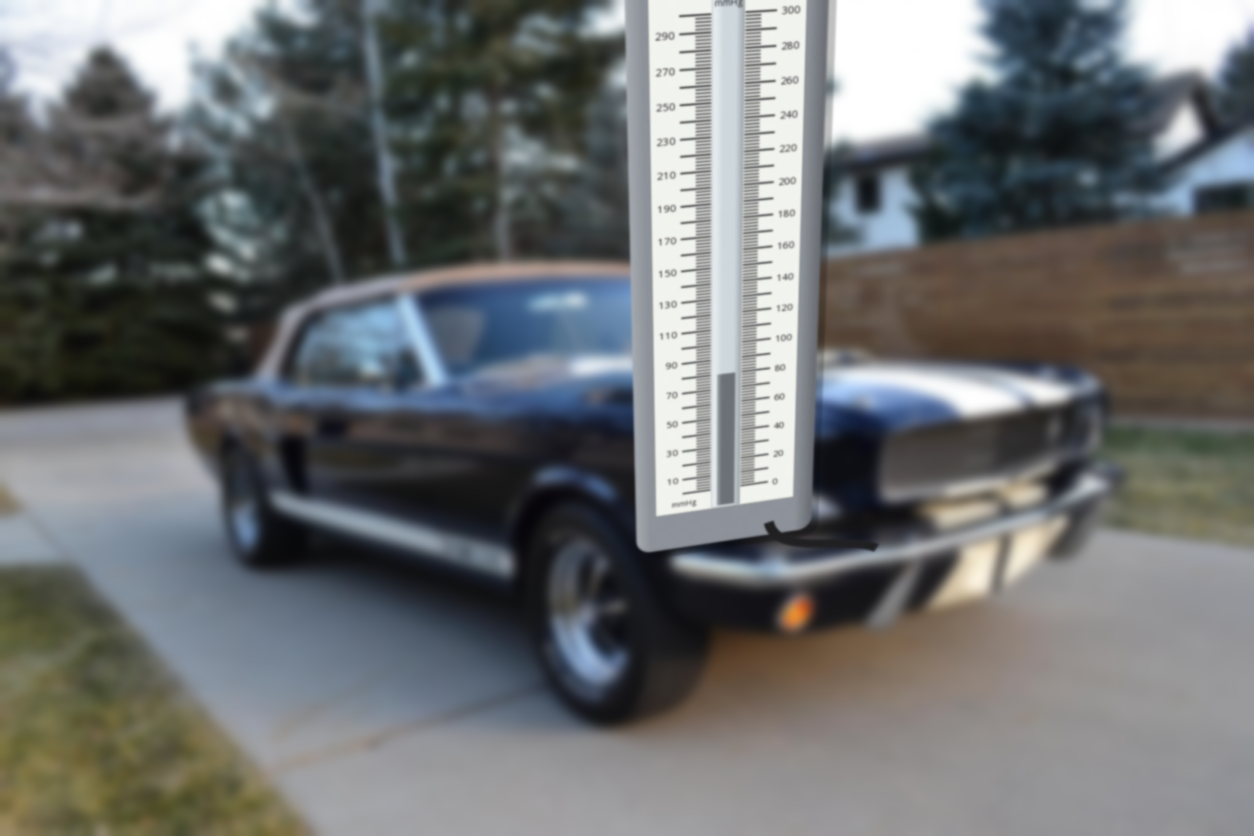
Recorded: 80,mmHg
